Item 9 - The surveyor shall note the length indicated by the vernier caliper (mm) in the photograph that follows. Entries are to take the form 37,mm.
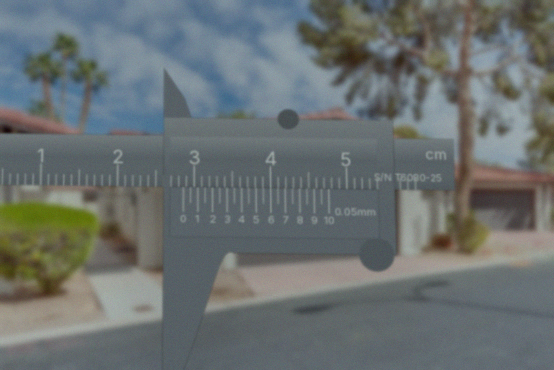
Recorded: 28.6,mm
